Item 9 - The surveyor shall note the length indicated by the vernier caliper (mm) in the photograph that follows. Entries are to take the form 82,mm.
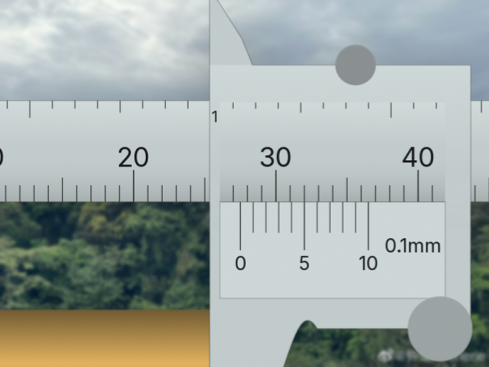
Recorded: 27.5,mm
